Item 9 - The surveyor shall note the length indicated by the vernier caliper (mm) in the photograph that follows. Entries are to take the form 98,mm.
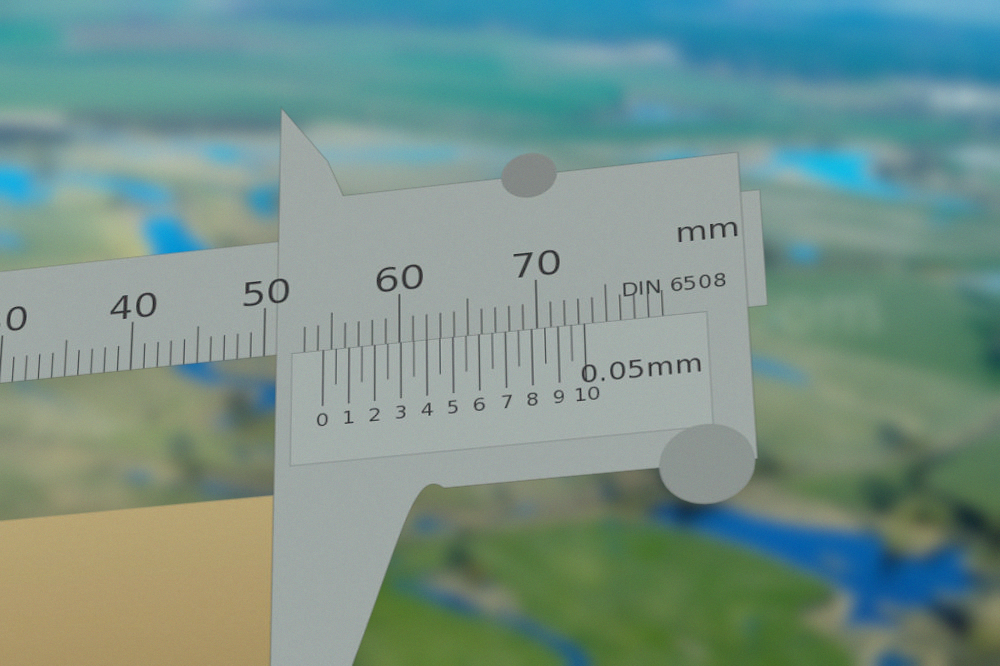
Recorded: 54.4,mm
